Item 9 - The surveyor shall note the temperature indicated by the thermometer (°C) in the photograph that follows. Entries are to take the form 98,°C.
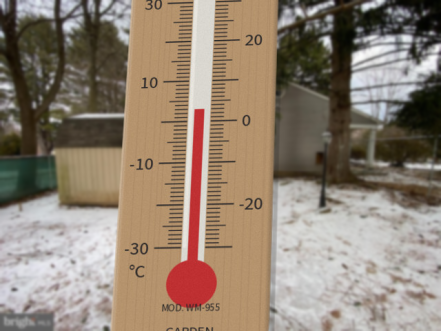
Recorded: 3,°C
